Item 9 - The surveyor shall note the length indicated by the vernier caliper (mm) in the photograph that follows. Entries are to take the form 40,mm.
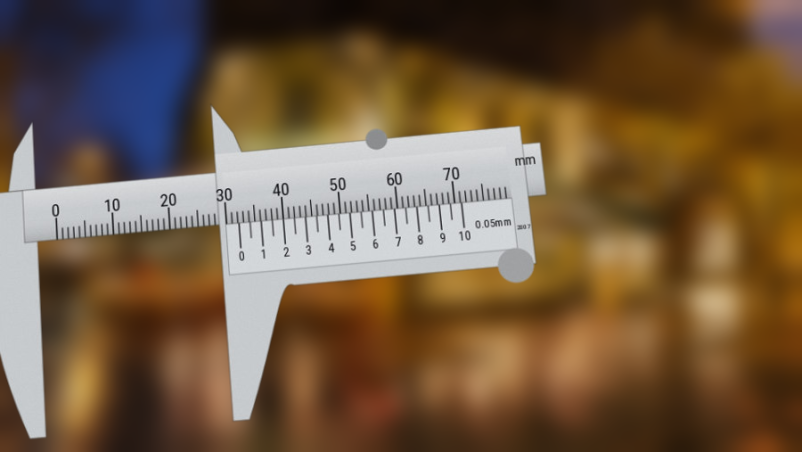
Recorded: 32.2,mm
